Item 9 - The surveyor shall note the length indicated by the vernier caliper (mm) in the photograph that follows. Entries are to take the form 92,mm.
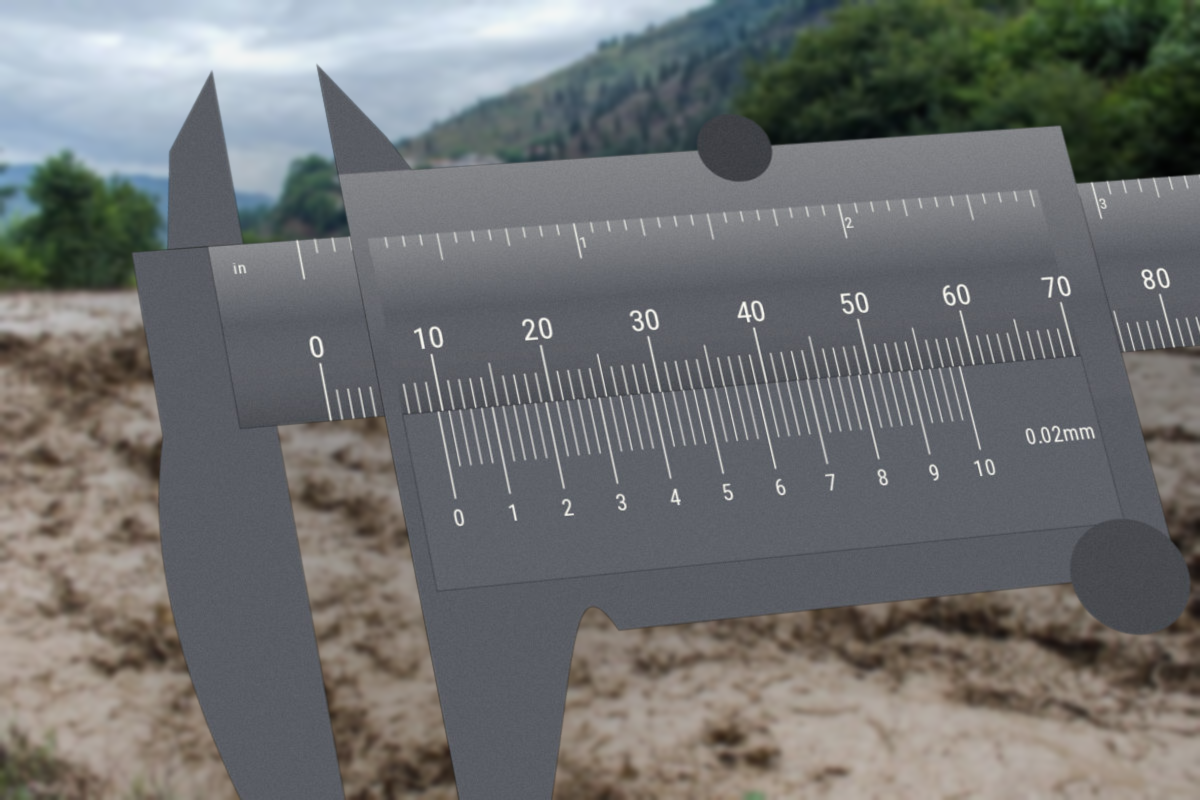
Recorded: 9.6,mm
